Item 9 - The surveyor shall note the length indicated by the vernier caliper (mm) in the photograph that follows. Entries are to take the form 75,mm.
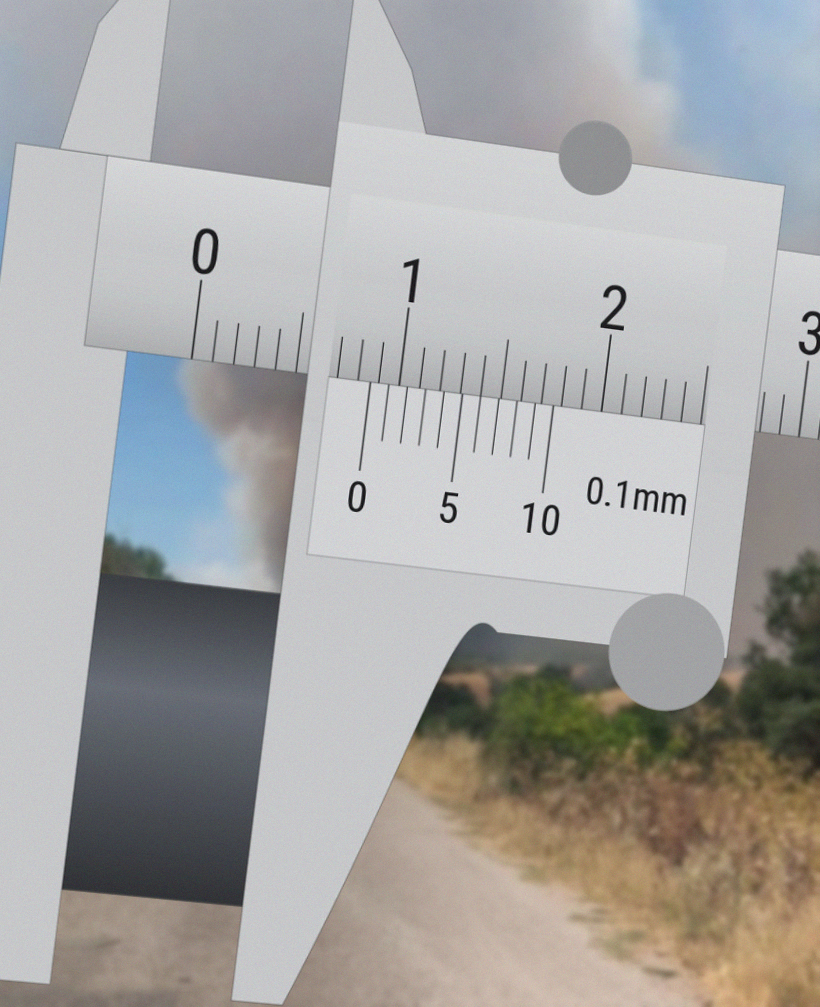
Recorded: 8.6,mm
